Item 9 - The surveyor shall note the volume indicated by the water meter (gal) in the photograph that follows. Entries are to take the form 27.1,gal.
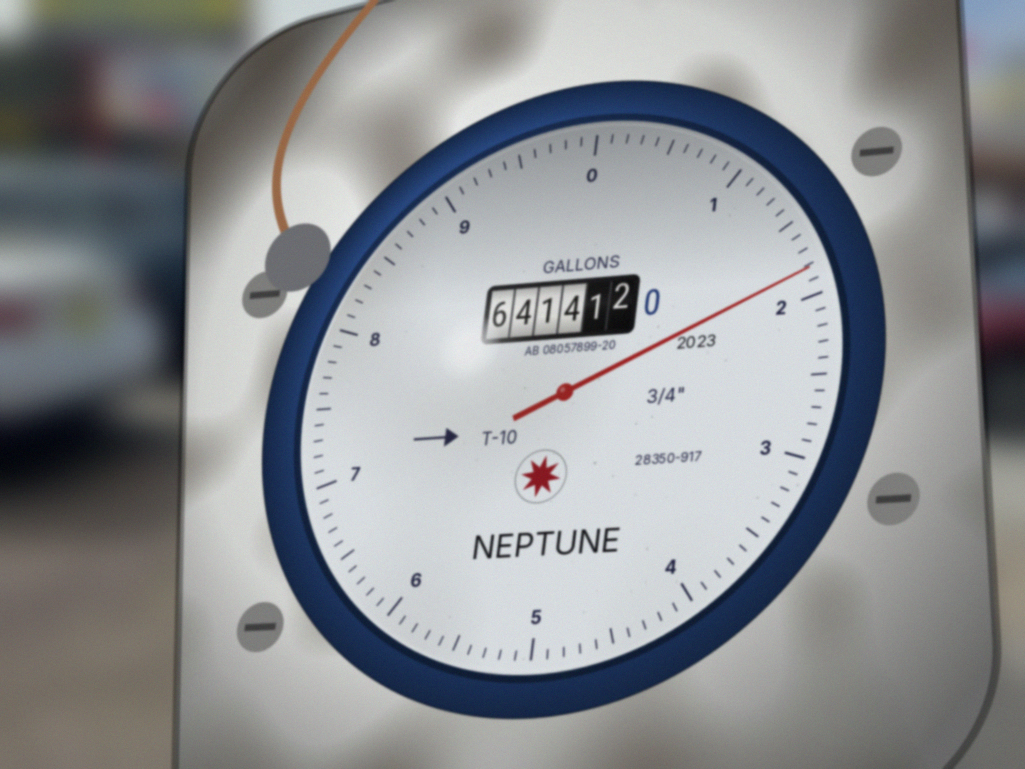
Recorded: 6414121.8,gal
